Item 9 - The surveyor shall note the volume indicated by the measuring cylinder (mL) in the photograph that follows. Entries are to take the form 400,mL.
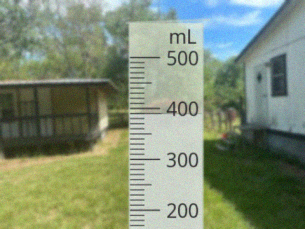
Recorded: 390,mL
